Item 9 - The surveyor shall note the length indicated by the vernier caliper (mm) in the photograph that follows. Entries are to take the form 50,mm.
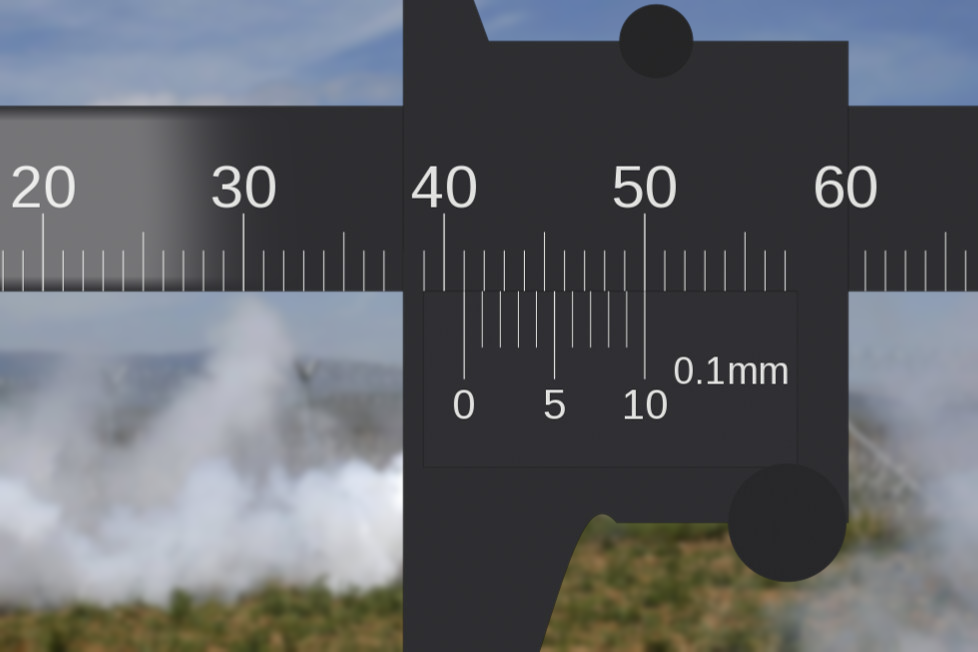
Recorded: 41.0,mm
